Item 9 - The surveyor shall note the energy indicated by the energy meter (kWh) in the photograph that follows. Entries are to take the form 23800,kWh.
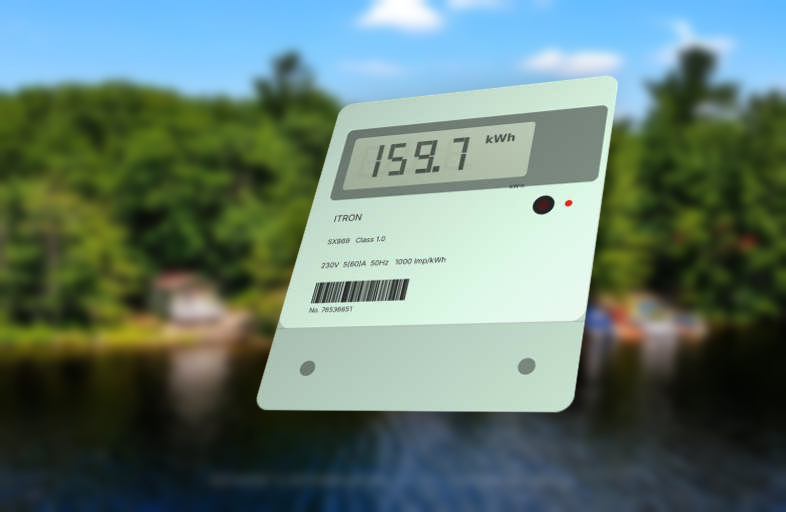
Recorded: 159.7,kWh
